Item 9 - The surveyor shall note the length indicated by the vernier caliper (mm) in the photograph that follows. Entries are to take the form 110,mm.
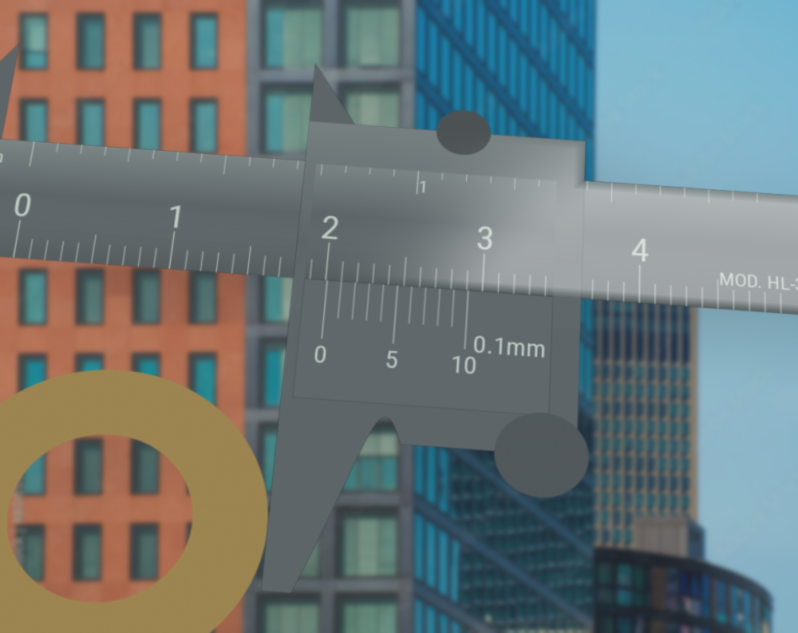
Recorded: 20.1,mm
